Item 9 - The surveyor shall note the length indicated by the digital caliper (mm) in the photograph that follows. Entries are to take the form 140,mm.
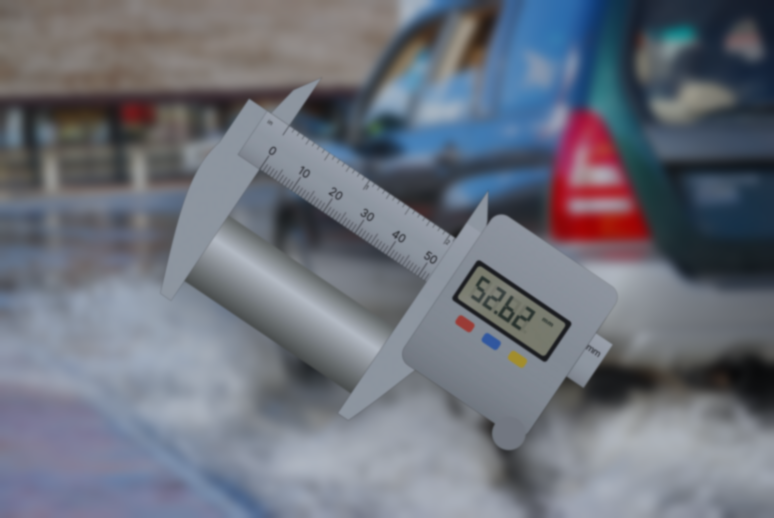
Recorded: 52.62,mm
